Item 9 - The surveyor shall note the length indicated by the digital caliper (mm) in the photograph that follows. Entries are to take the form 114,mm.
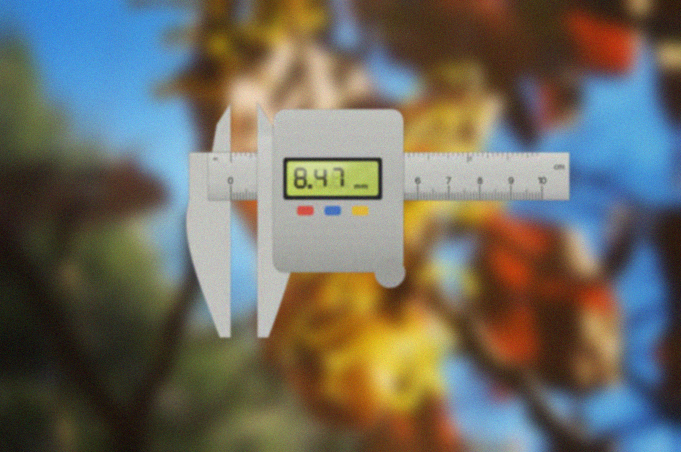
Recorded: 8.47,mm
